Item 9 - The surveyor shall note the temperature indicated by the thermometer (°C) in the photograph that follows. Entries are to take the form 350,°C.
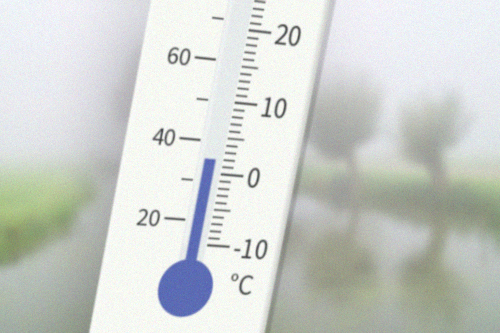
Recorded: 2,°C
